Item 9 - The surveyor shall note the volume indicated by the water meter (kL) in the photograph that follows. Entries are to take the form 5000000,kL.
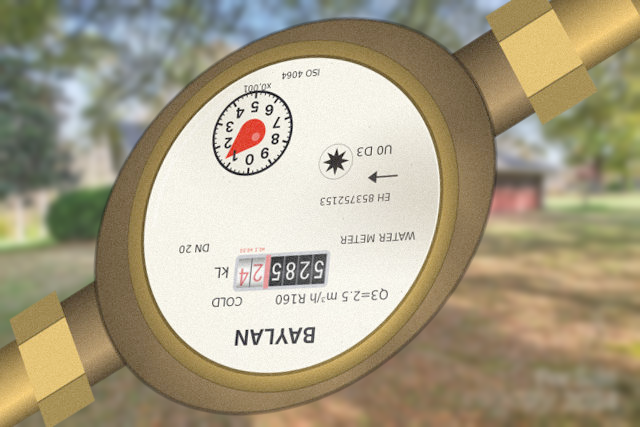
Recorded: 5285.241,kL
